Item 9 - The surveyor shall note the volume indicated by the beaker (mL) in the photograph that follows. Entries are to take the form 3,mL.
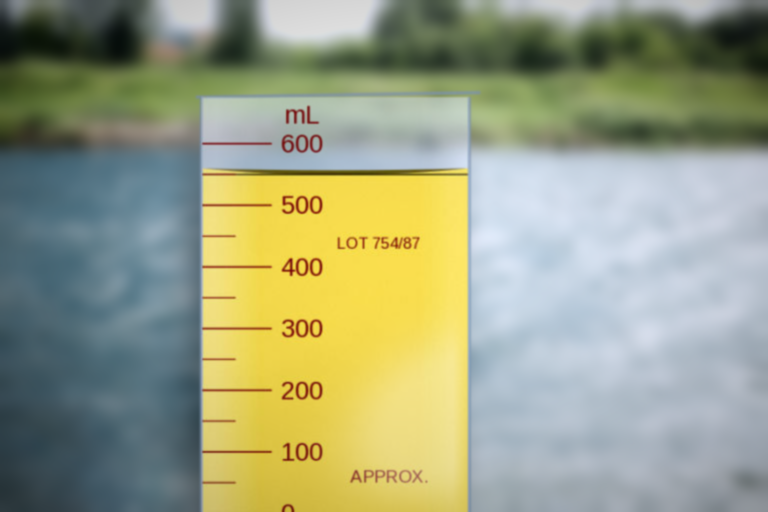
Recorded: 550,mL
